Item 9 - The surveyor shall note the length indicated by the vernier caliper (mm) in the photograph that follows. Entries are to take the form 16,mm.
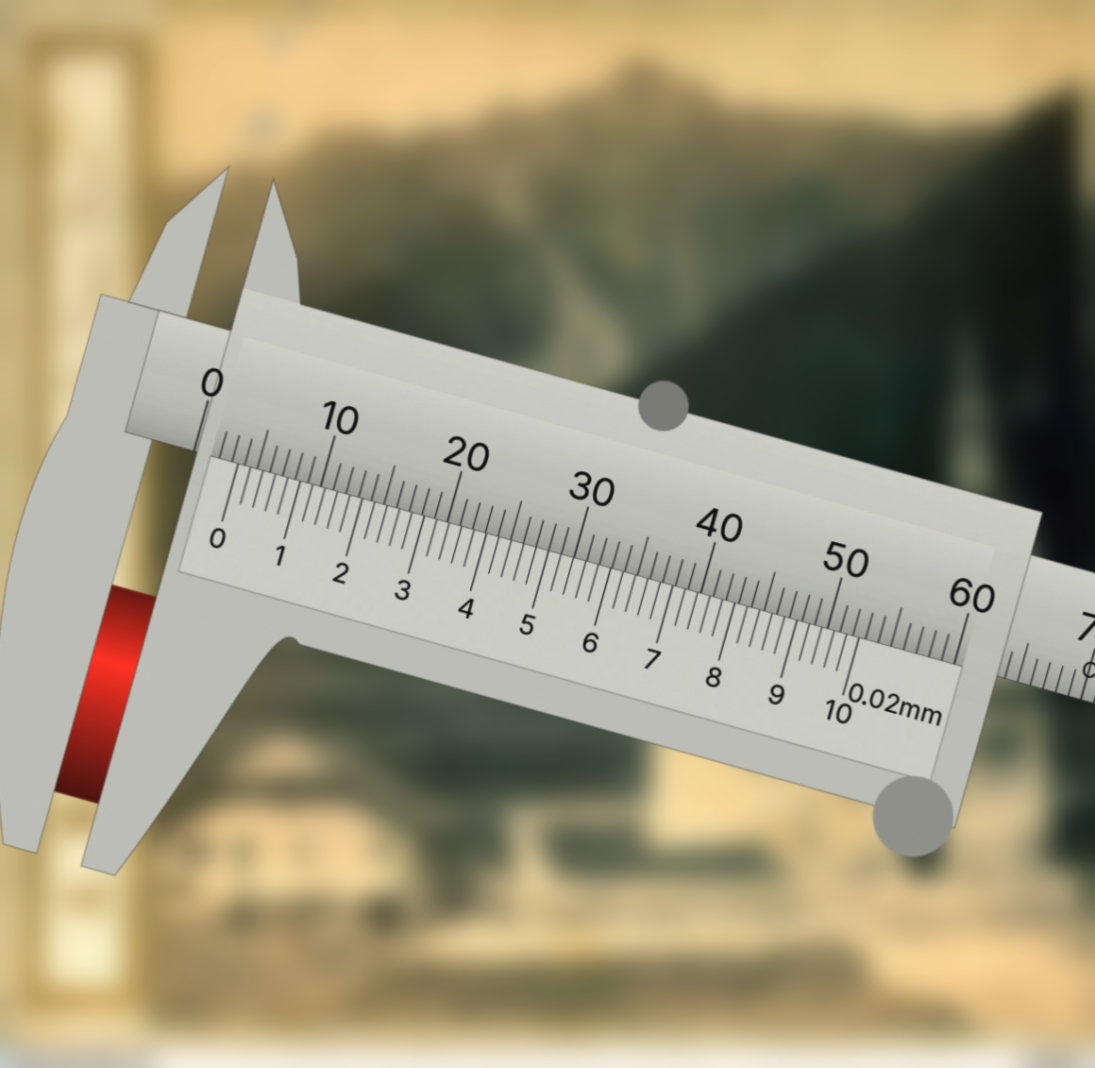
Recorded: 3.5,mm
